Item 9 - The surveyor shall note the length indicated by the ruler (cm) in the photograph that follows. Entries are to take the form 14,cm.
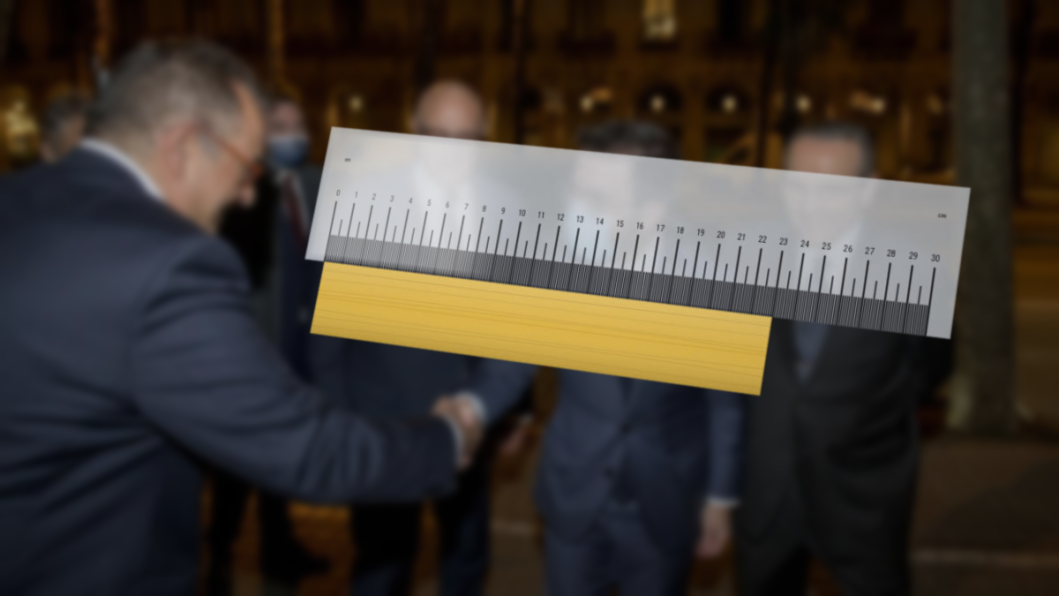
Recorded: 23,cm
